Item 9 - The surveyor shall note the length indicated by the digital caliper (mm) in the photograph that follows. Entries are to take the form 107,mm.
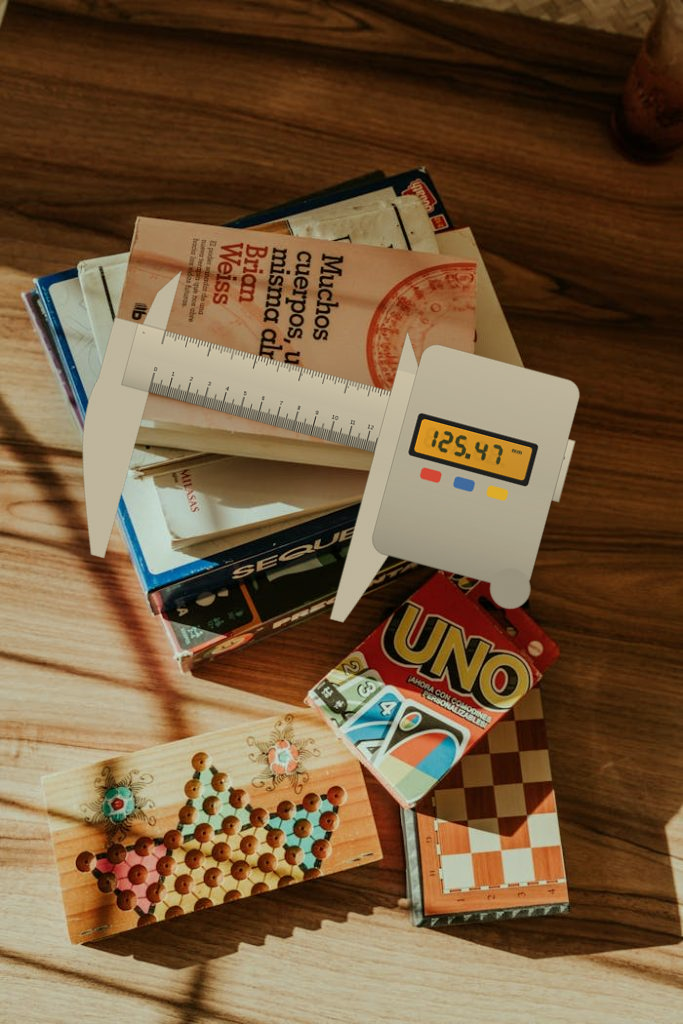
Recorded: 125.47,mm
